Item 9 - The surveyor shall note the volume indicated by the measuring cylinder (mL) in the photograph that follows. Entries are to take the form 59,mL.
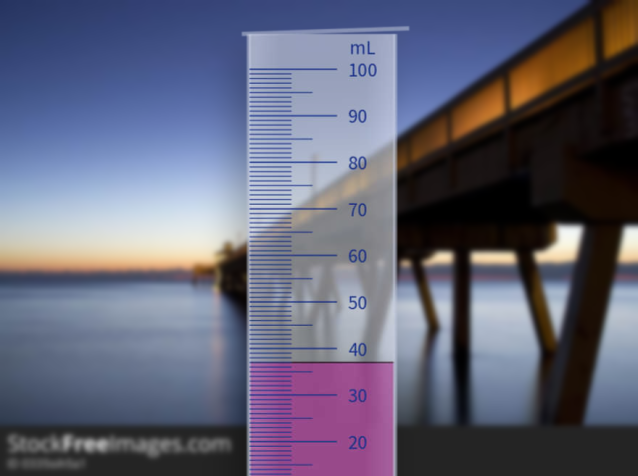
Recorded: 37,mL
